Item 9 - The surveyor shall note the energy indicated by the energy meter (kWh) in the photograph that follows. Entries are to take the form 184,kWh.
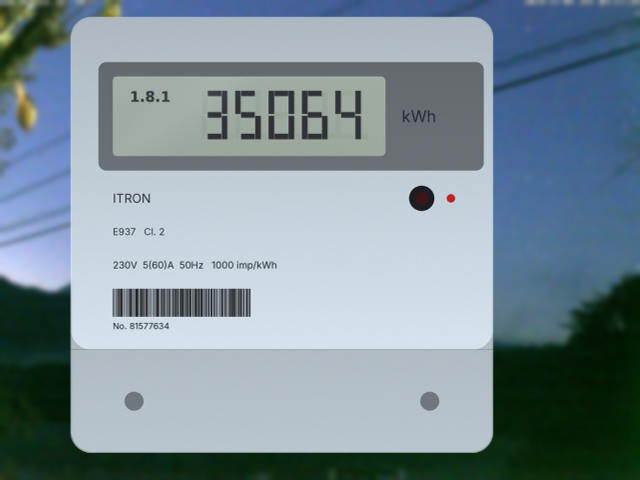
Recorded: 35064,kWh
